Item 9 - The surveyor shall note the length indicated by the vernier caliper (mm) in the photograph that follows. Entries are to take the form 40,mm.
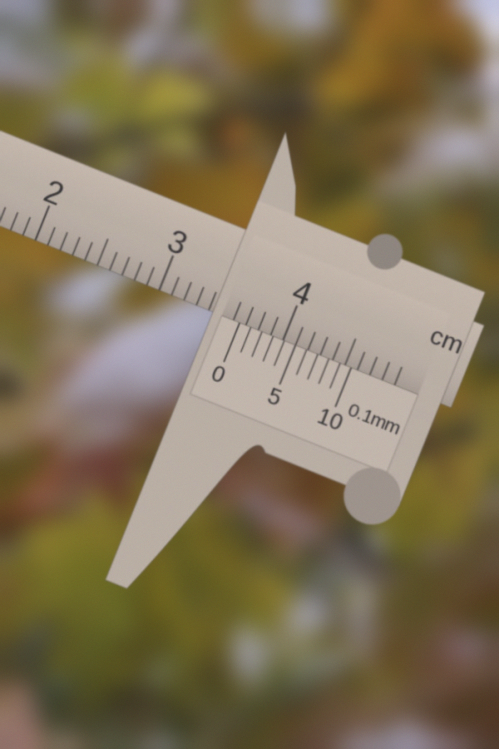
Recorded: 36.5,mm
